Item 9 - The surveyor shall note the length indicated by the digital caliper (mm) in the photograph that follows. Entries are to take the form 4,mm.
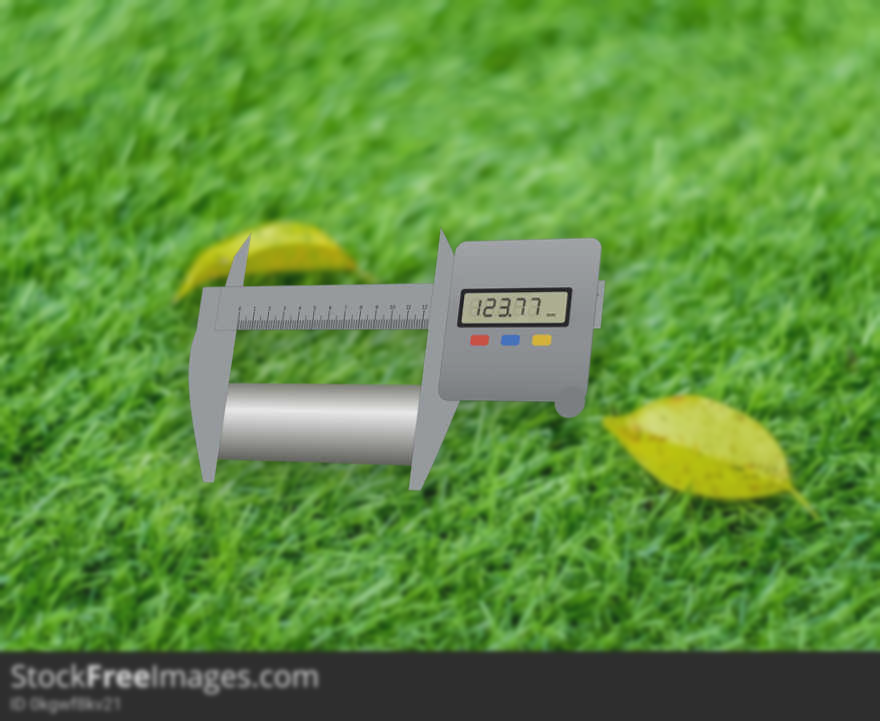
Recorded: 123.77,mm
